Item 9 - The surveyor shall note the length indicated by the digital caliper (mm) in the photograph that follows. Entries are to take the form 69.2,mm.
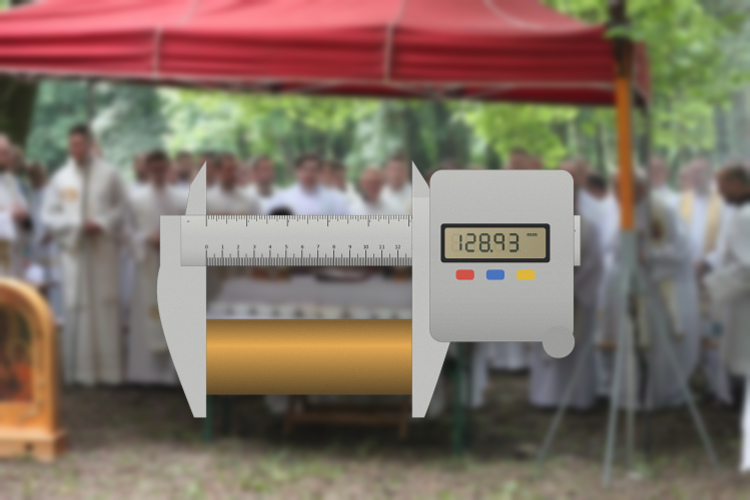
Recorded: 128.93,mm
